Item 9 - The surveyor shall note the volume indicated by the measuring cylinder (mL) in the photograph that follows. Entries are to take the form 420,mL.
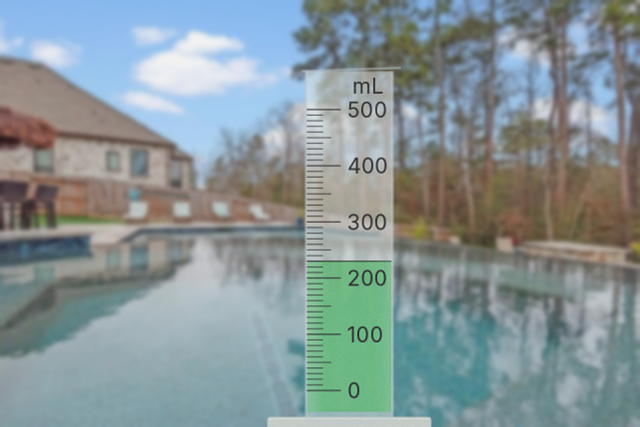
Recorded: 230,mL
